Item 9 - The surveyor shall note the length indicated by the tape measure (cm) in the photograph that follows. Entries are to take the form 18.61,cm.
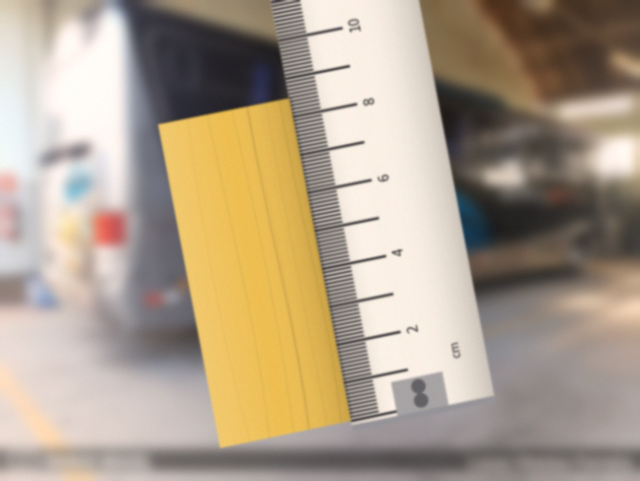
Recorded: 8.5,cm
